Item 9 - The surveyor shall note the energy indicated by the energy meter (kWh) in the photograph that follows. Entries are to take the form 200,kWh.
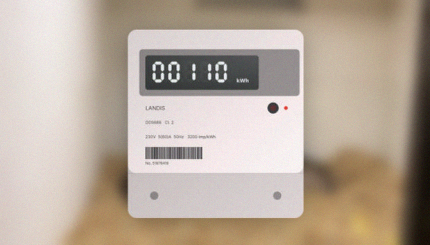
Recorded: 110,kWh
